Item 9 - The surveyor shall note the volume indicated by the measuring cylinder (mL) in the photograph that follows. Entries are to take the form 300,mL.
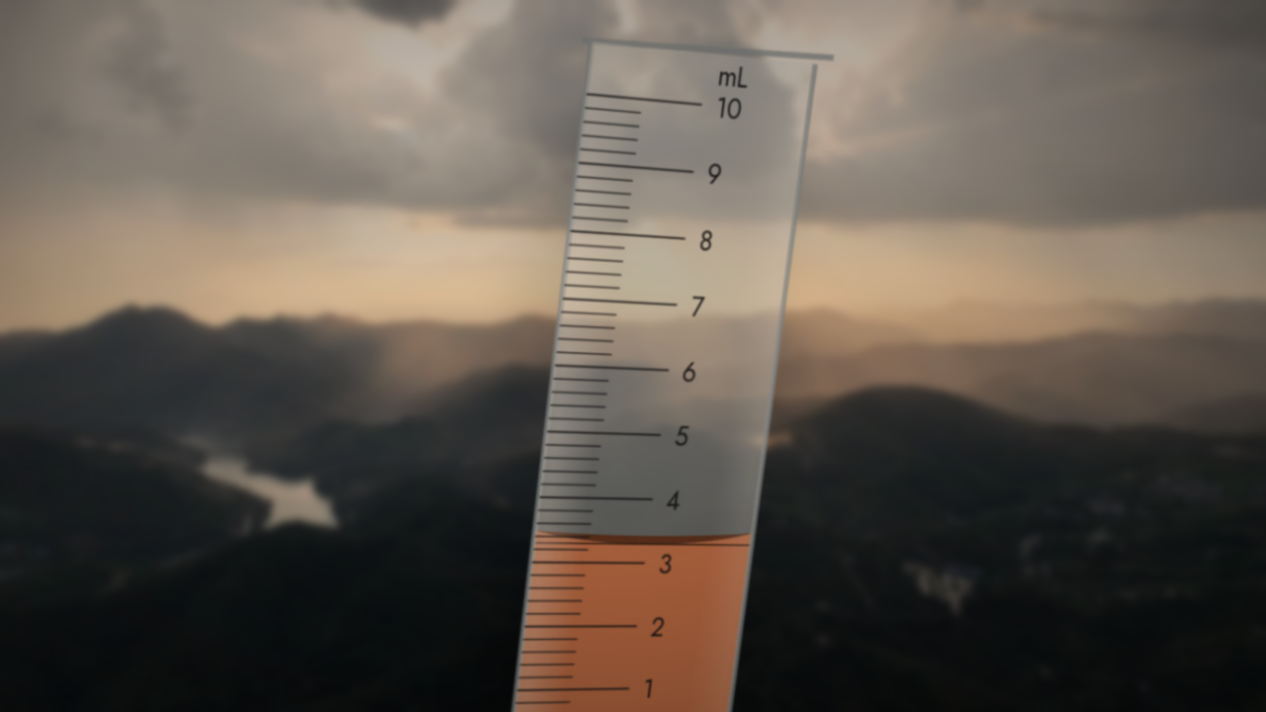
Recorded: 3.3,mL
